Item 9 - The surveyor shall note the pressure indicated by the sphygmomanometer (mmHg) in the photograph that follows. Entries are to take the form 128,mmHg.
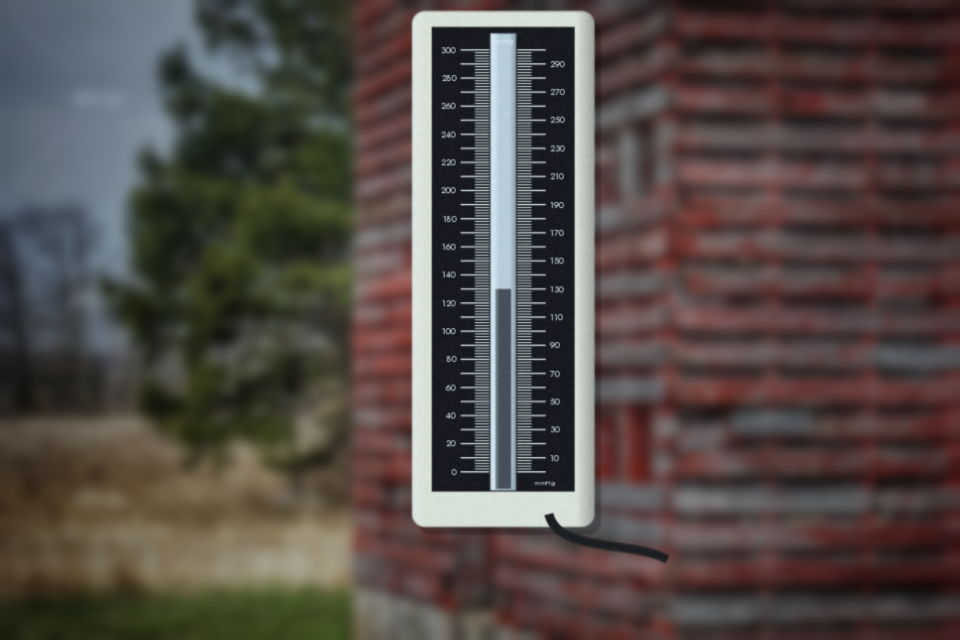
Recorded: 130,mmHg
